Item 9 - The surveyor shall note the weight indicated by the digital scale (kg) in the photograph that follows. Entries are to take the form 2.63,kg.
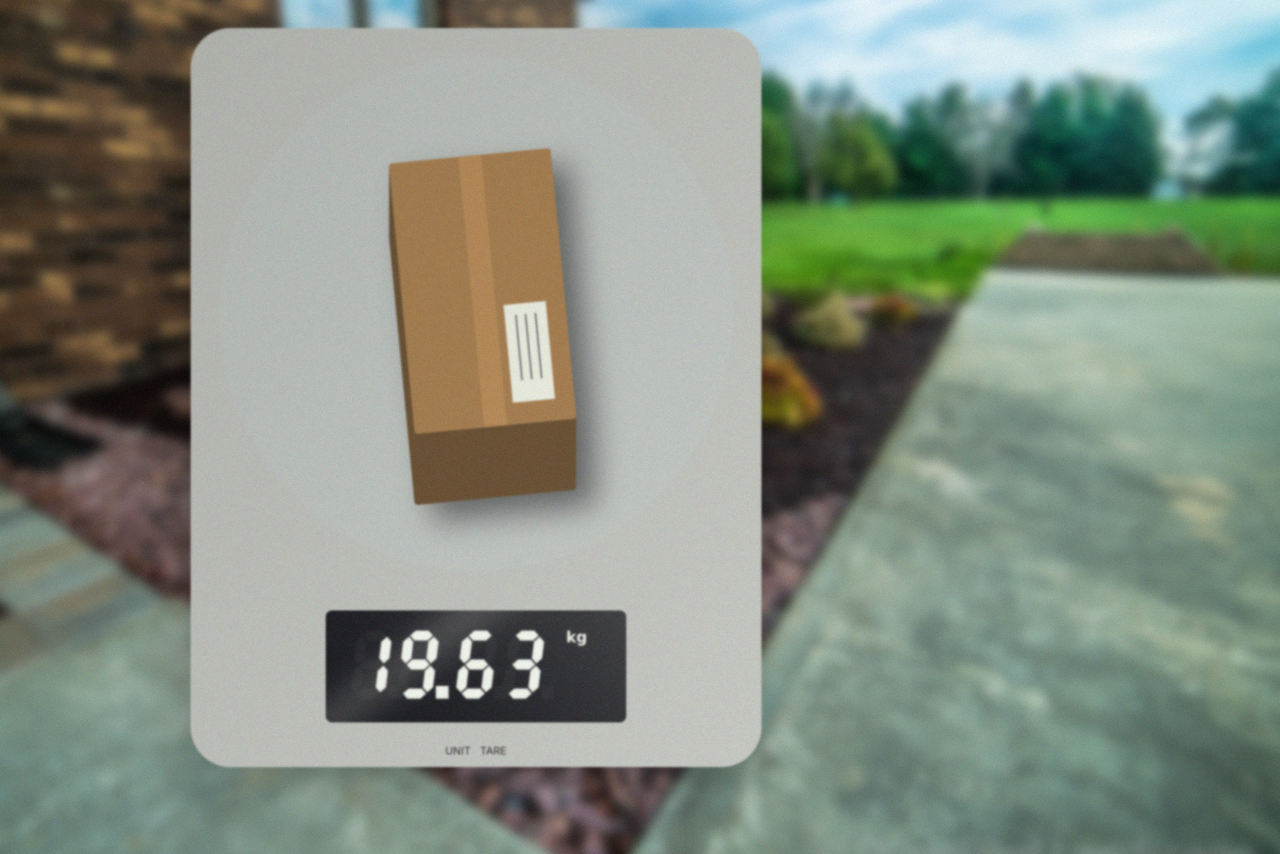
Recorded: 19.63,kg
